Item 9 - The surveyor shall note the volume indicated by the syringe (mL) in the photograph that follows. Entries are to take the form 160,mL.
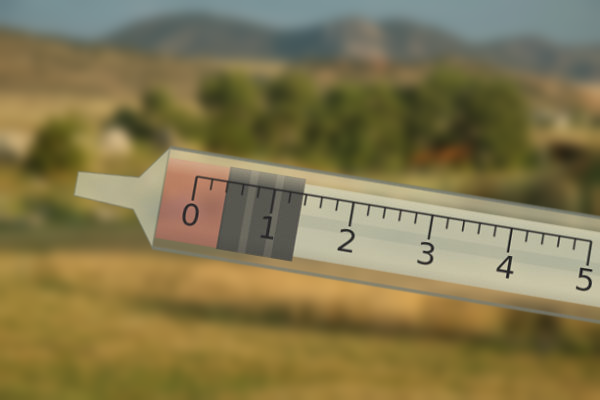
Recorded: 0.4,mL
